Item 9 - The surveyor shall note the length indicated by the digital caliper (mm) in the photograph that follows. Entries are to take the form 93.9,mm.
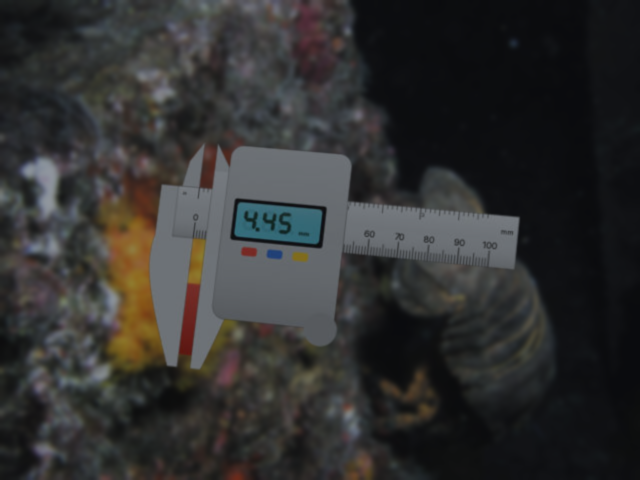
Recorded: 4.45,mm
